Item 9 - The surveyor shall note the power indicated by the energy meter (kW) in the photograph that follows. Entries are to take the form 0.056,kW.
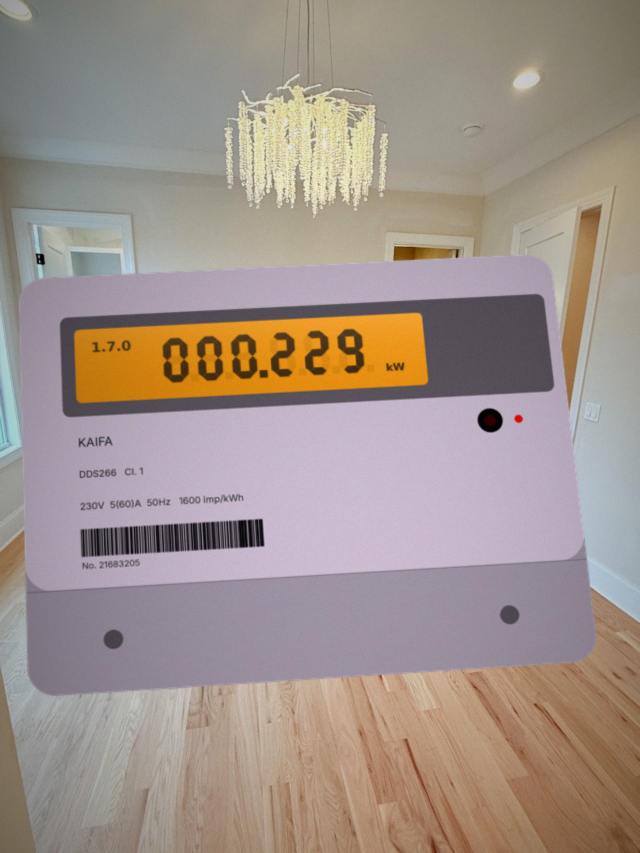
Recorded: 0.229,kW
